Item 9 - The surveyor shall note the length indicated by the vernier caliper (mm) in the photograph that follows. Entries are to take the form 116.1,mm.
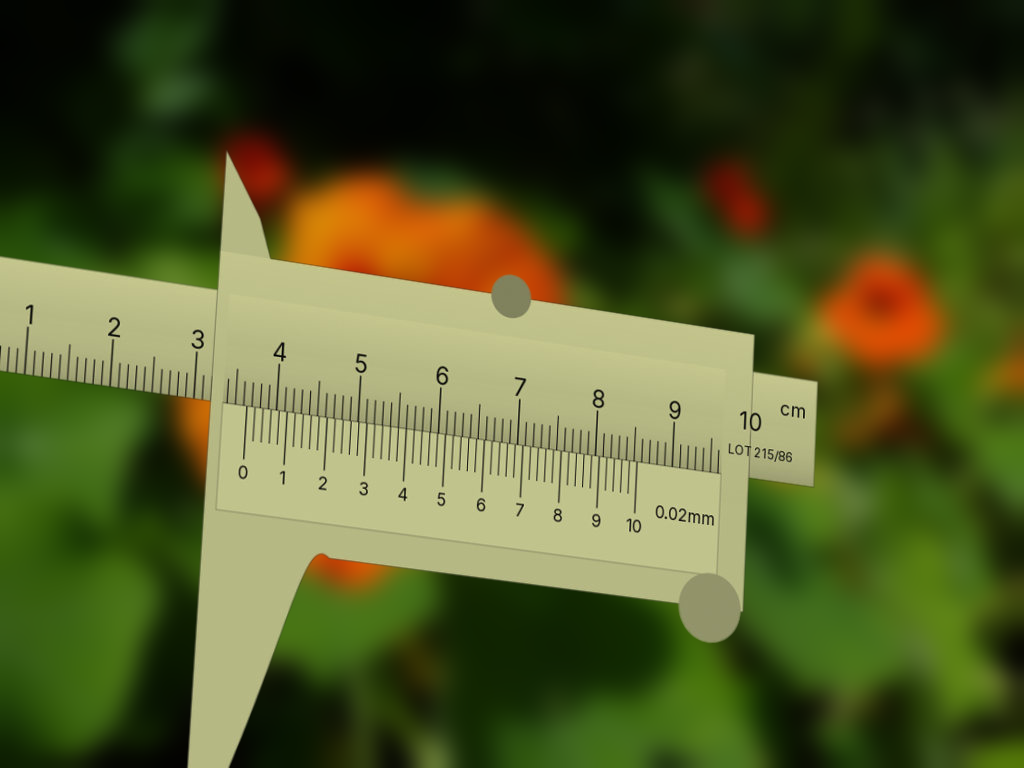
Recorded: 36.4,mm
